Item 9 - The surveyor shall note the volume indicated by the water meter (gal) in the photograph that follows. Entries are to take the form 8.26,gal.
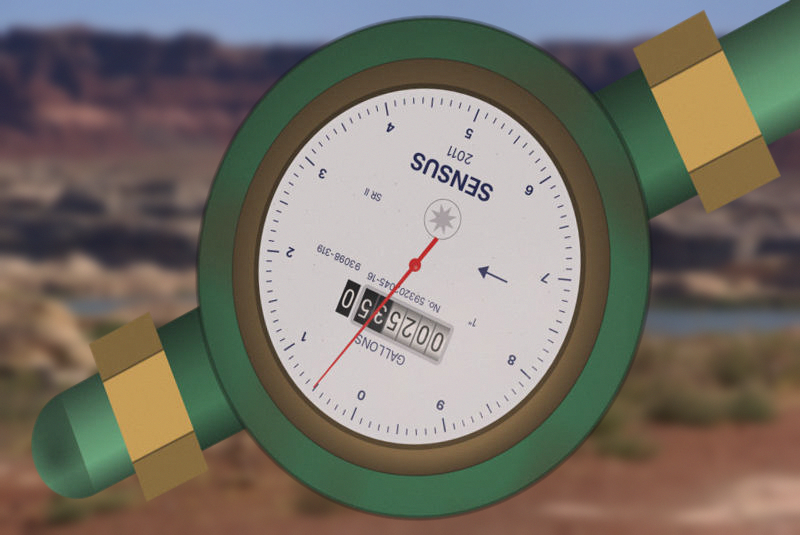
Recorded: 25350.5,gal
